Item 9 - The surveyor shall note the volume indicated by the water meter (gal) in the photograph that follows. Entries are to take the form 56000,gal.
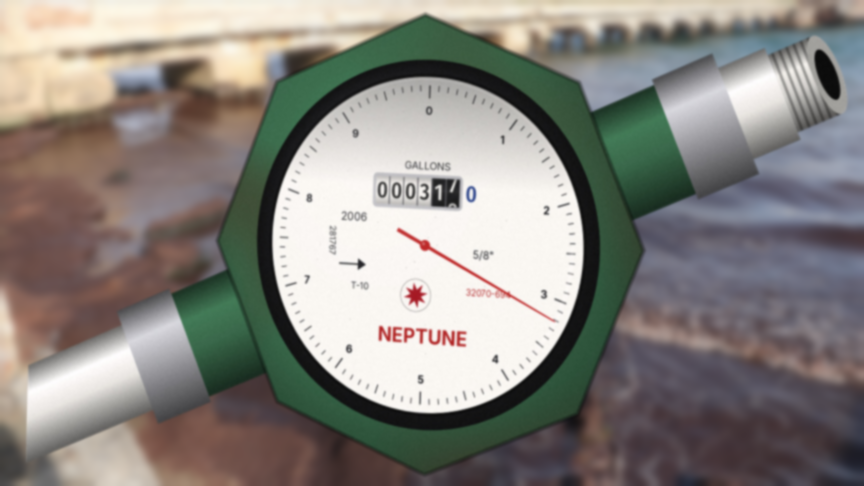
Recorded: 3173.2,gal
